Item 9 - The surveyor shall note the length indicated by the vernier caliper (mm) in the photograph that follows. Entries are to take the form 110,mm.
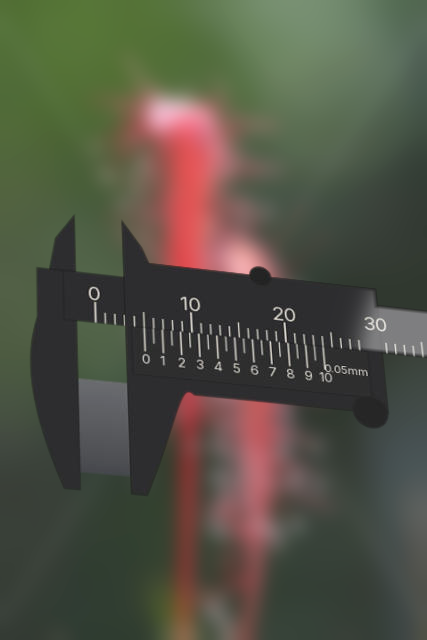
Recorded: 5.0,mm
